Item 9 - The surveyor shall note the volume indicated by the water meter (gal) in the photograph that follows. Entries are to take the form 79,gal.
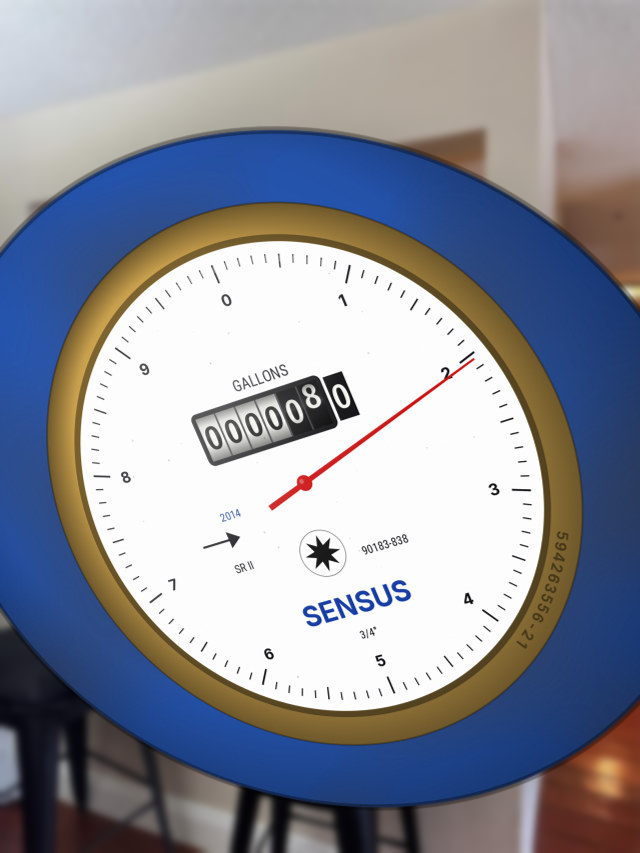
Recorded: 82.0,gal
